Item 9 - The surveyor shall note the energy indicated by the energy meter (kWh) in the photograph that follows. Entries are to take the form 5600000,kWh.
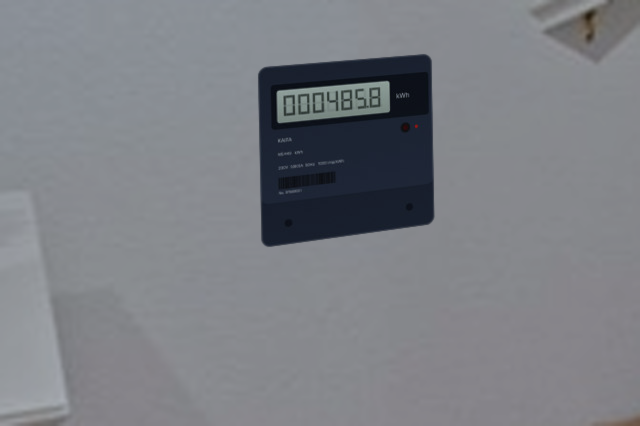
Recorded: 485.8,kWh
